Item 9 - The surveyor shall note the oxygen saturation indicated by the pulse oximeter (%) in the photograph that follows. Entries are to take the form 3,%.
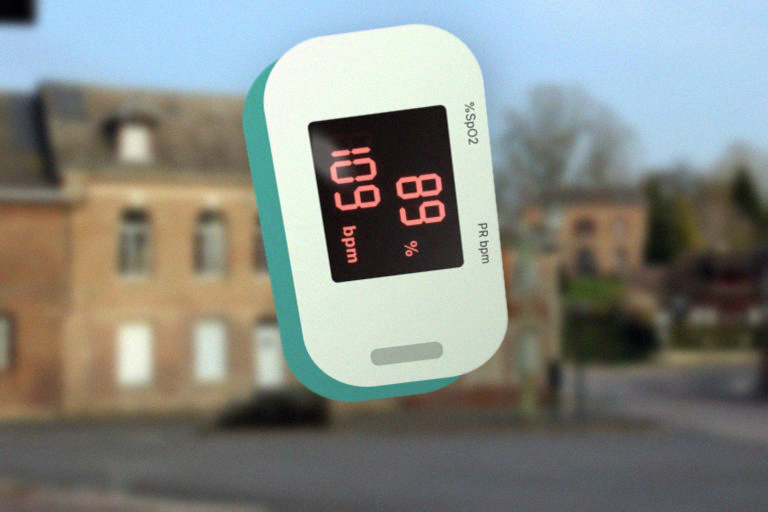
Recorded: 89,%
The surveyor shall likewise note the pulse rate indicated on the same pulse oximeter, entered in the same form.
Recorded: 109,bpm
